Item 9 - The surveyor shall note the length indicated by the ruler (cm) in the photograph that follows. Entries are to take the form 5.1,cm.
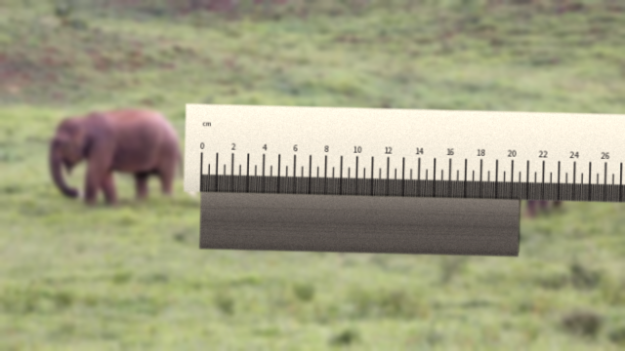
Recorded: 20.5,cm
